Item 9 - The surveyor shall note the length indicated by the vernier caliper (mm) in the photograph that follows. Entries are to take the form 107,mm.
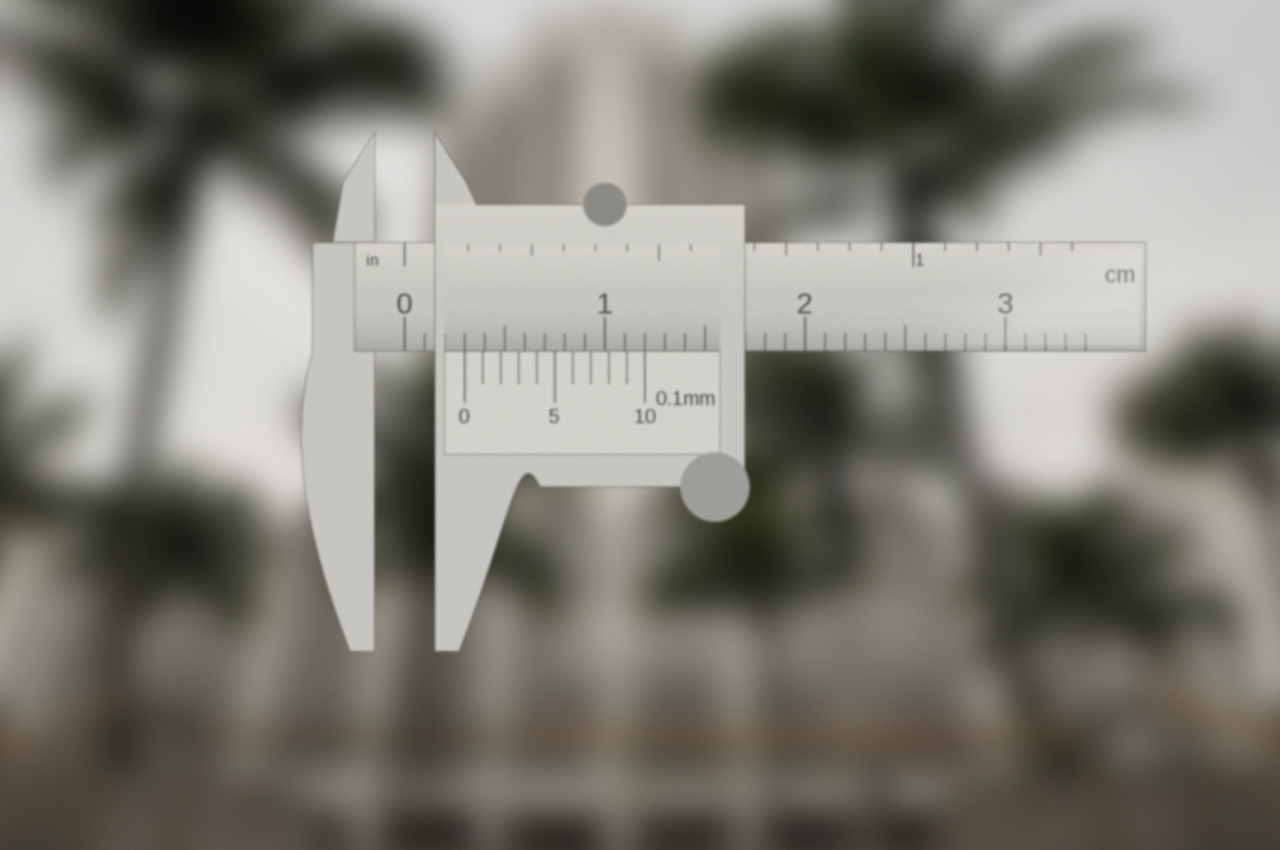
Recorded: 3.0,mm
